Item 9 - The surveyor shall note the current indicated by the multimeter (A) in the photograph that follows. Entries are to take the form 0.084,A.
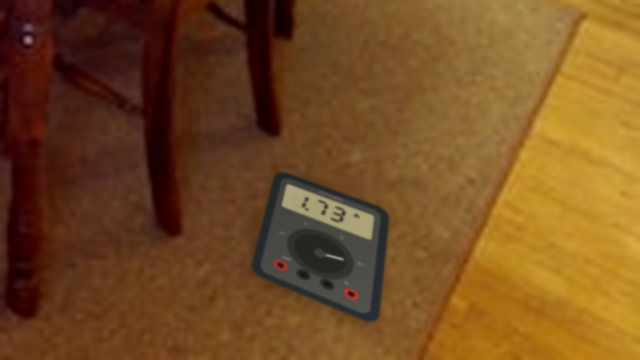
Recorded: 1.73,A
